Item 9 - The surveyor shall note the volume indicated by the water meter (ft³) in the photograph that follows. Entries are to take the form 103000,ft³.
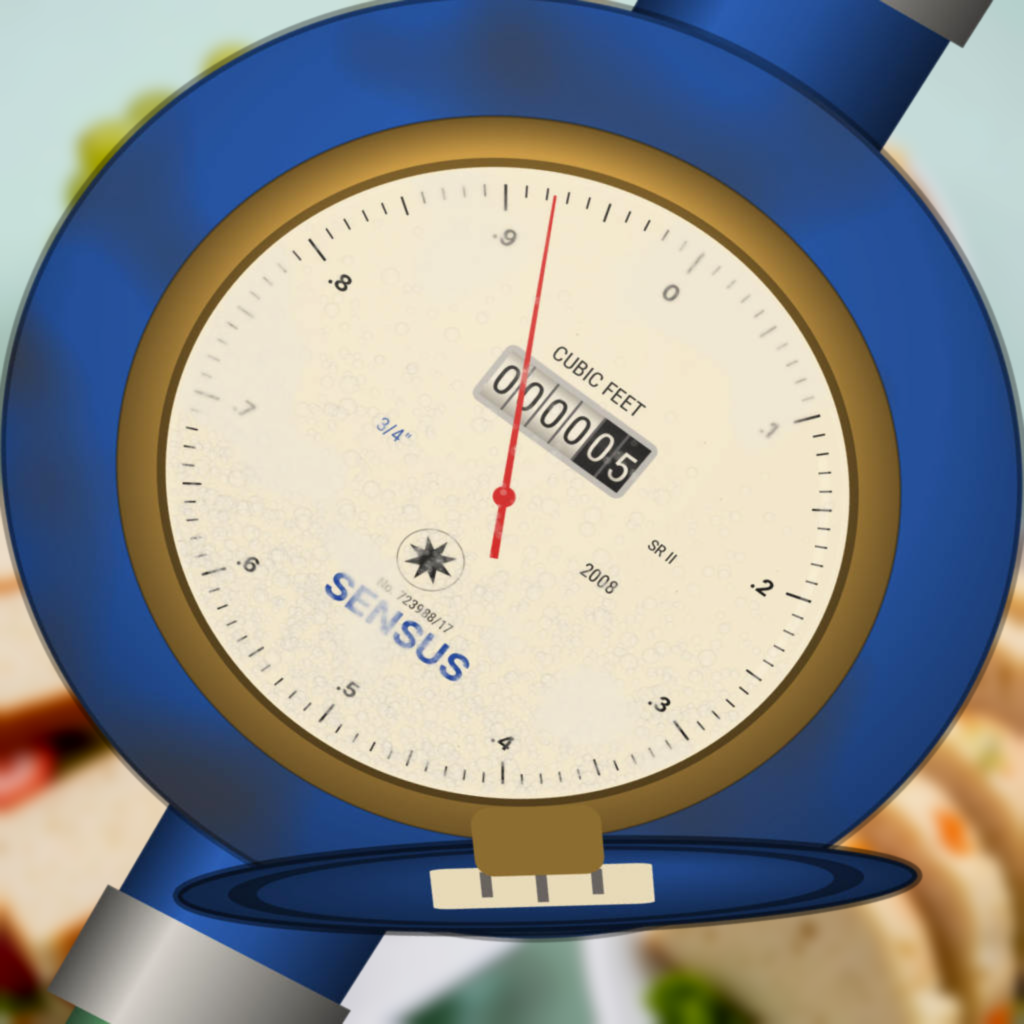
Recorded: 4.92,ft³
